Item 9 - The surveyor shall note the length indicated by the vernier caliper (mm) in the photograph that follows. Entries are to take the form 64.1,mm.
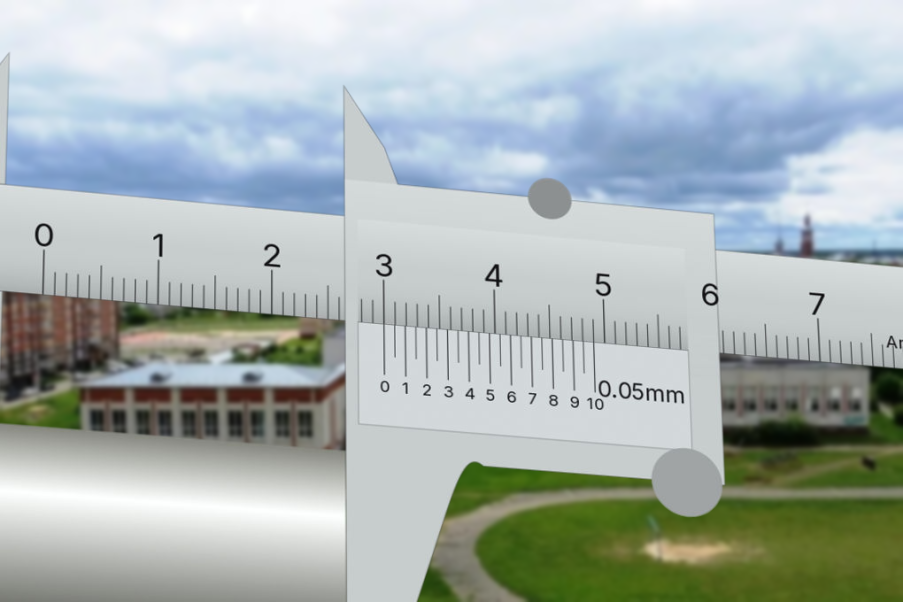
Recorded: 30.0,mm
